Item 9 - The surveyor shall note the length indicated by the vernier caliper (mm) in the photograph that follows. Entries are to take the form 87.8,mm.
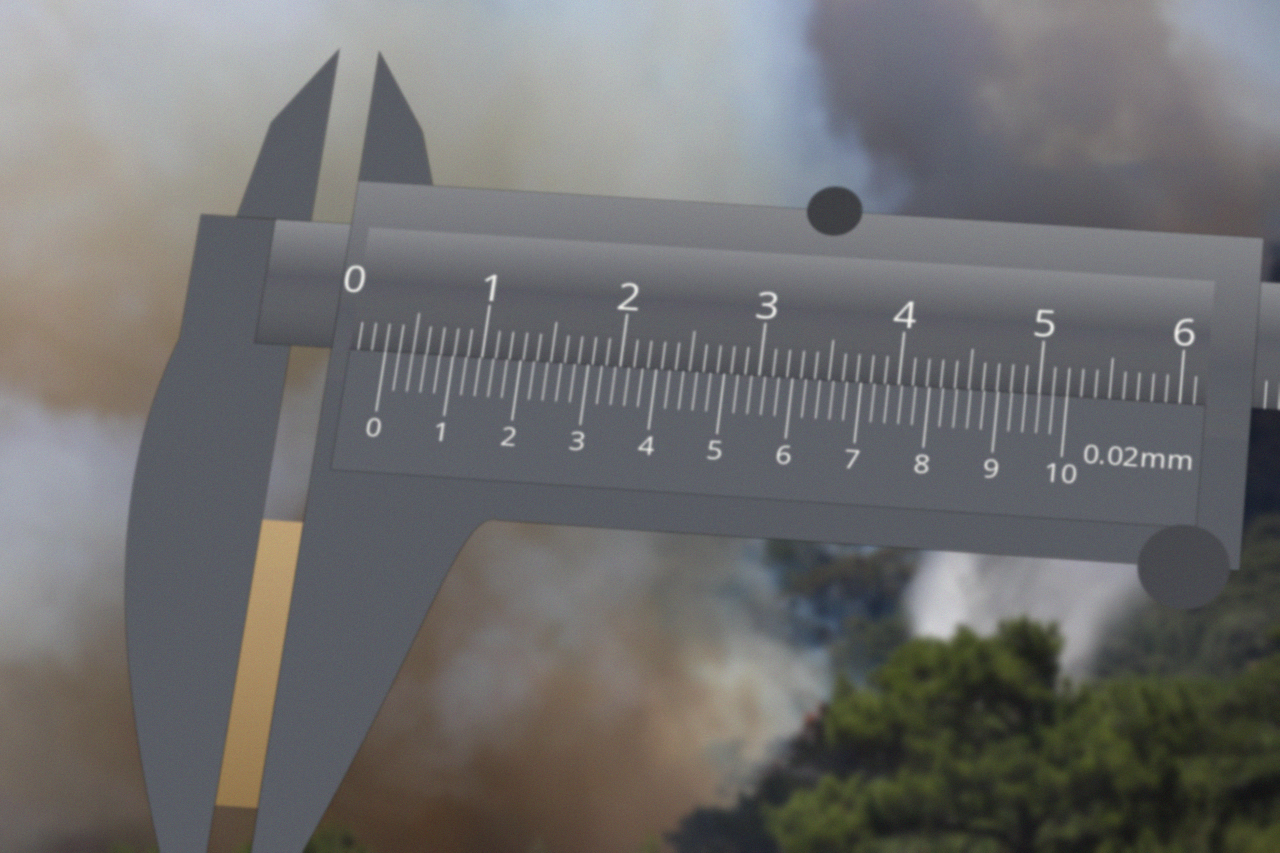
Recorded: 3.0,mm
